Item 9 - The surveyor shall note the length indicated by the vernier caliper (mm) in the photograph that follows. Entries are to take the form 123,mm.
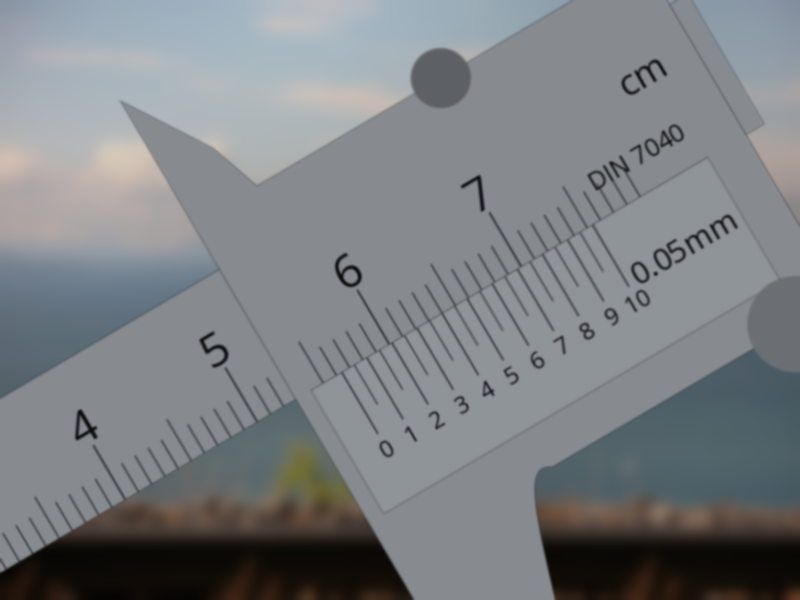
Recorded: 56.4,mm
